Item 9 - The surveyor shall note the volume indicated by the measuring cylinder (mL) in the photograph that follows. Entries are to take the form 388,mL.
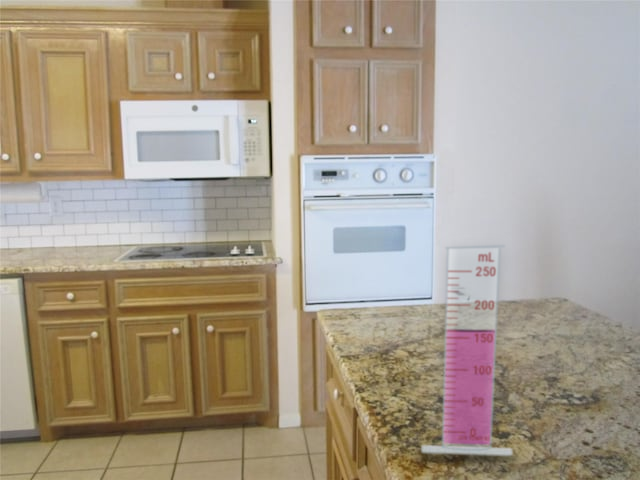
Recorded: 160,mL
